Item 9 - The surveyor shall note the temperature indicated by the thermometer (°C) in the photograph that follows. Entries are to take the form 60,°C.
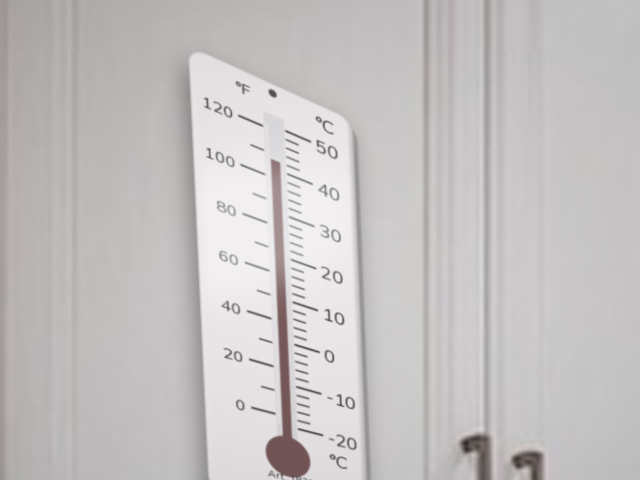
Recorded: 42,°C
